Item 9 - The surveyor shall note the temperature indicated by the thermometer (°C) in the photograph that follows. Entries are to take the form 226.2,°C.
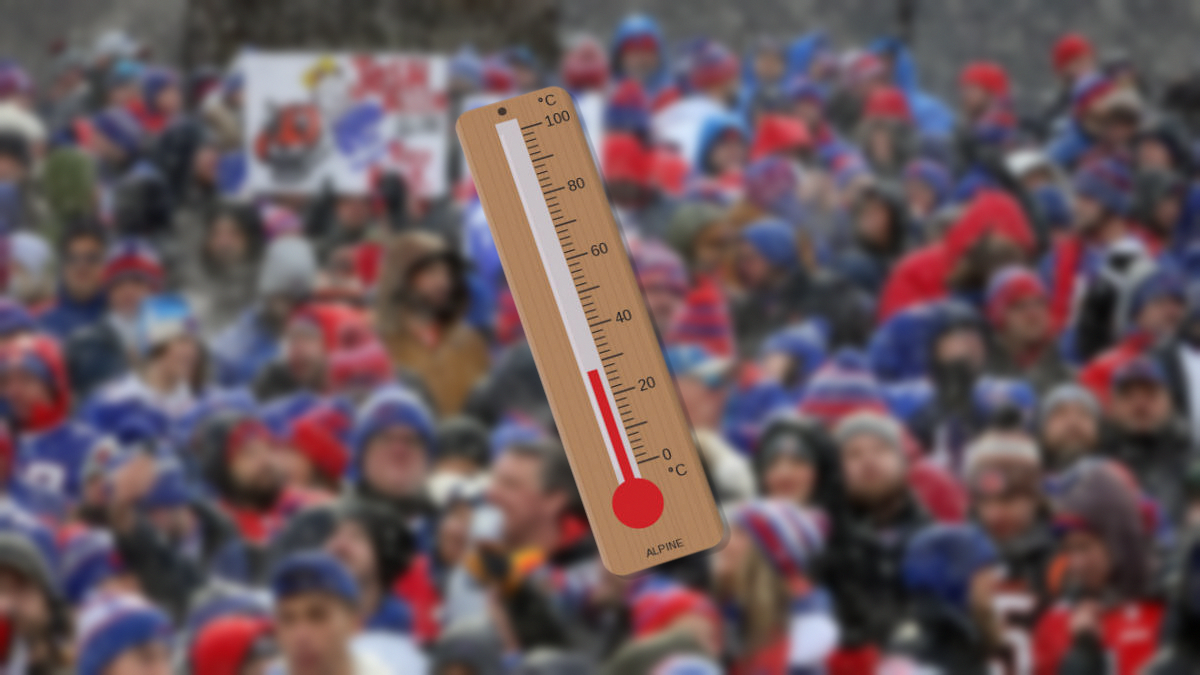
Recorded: 28,°C
